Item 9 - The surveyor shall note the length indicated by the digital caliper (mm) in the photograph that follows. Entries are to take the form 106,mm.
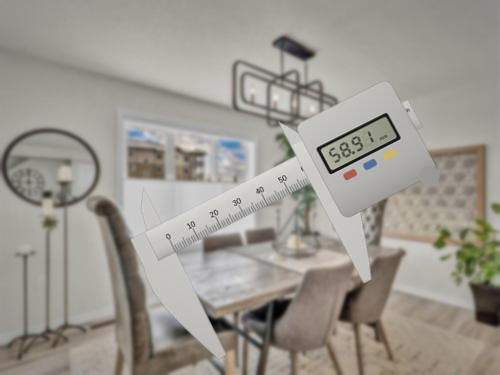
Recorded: 58.91,mm
